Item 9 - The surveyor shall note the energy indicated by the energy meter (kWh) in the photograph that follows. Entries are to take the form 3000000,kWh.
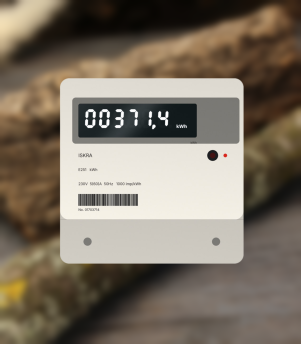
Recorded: 371.4,kWh
